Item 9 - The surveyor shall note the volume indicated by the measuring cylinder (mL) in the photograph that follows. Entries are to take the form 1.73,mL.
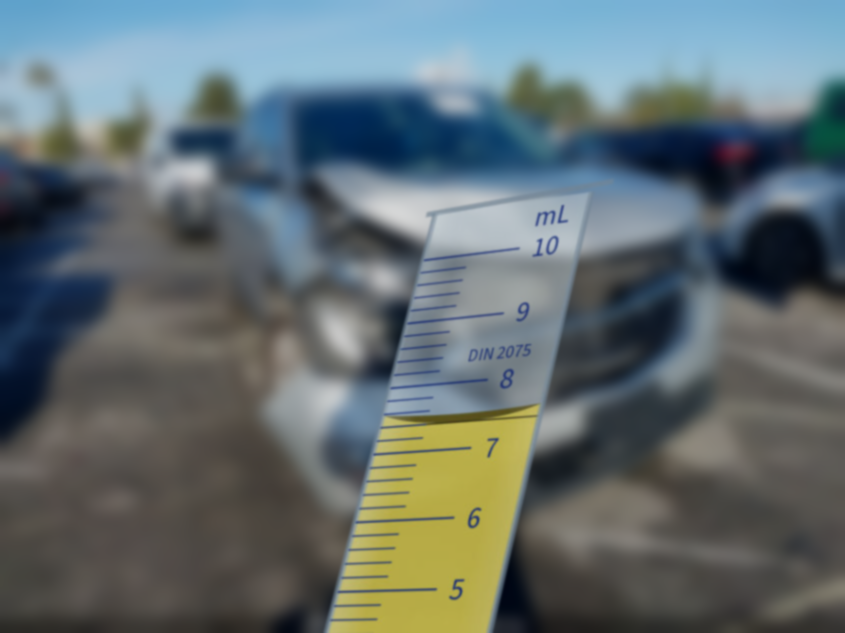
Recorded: 7.4,mL
